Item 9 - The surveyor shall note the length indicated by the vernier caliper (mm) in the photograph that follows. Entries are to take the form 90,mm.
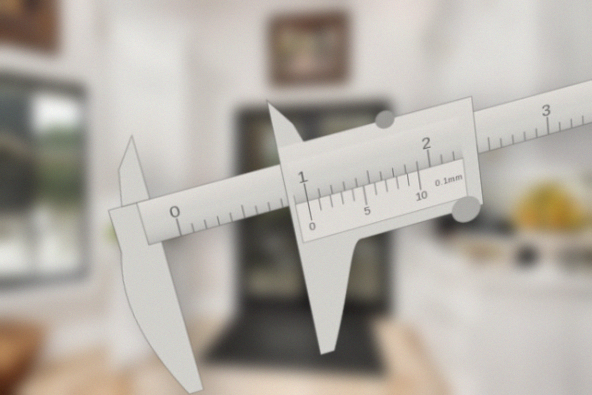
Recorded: 10.0,mm
